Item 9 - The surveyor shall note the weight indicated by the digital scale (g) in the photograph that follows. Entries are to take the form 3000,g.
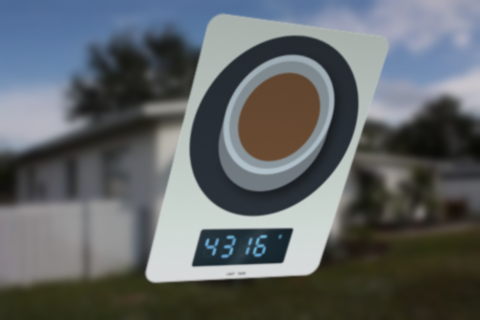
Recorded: 4316,g
